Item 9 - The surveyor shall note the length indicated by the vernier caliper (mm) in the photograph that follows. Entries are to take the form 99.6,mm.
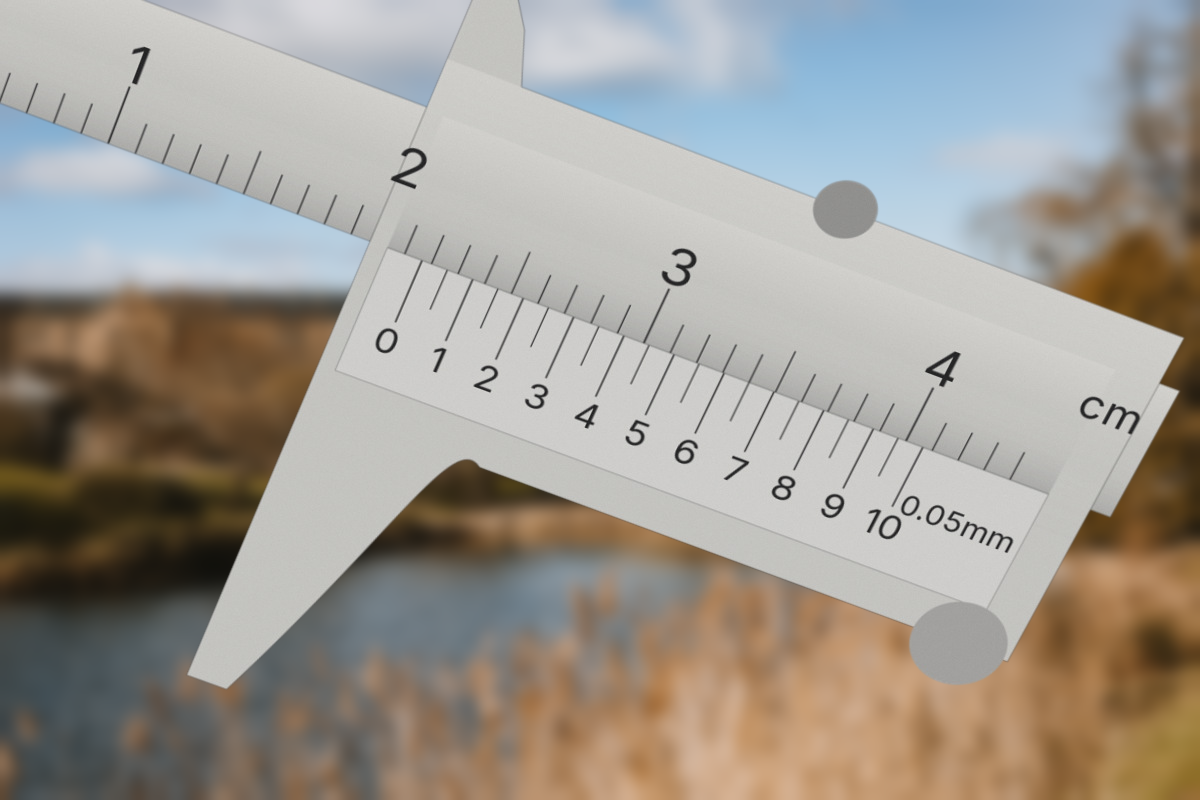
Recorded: 21.65,mm
